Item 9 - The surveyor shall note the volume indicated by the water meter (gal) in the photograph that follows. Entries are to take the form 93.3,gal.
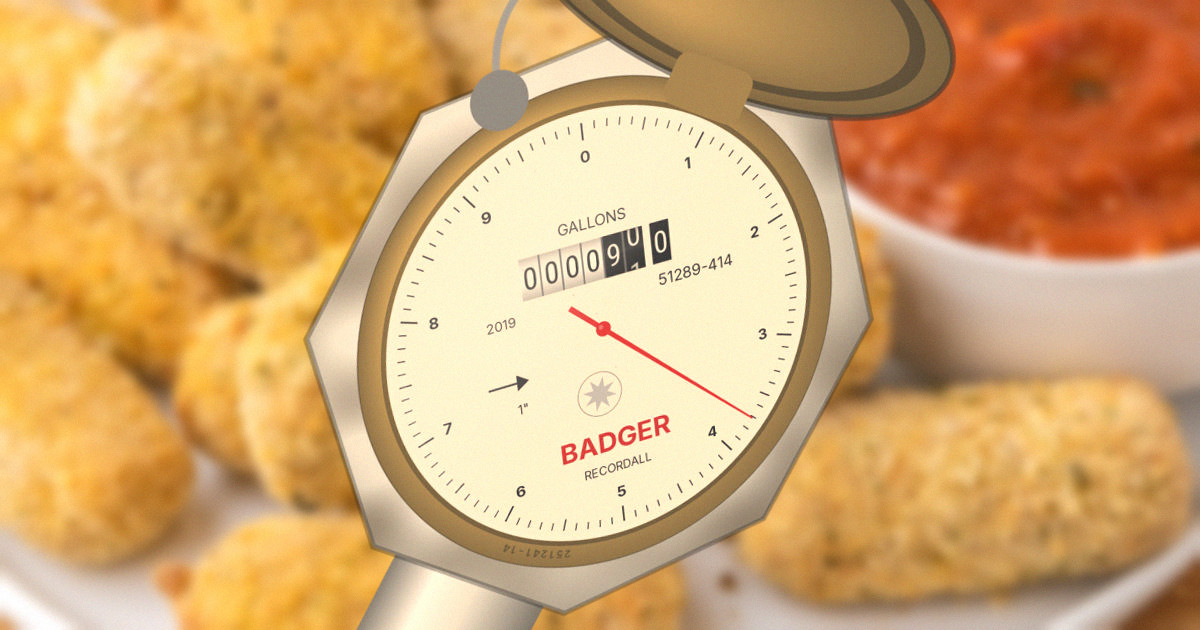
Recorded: 903.7,gal
